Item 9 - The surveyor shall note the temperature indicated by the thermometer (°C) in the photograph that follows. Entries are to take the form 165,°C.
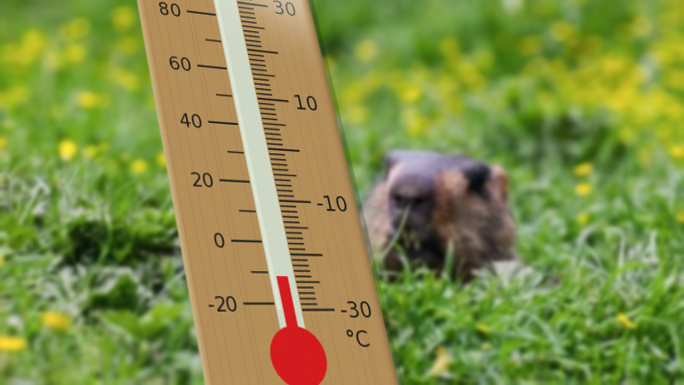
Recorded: -24,°C
